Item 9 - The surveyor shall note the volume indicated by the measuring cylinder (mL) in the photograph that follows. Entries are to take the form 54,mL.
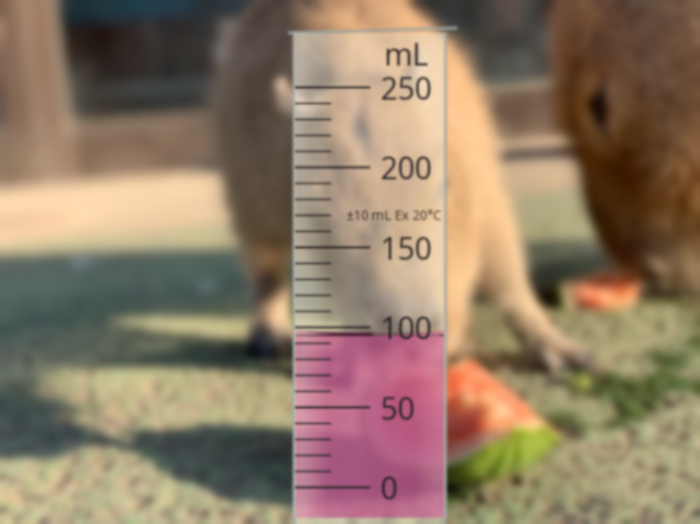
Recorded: 95,mL
